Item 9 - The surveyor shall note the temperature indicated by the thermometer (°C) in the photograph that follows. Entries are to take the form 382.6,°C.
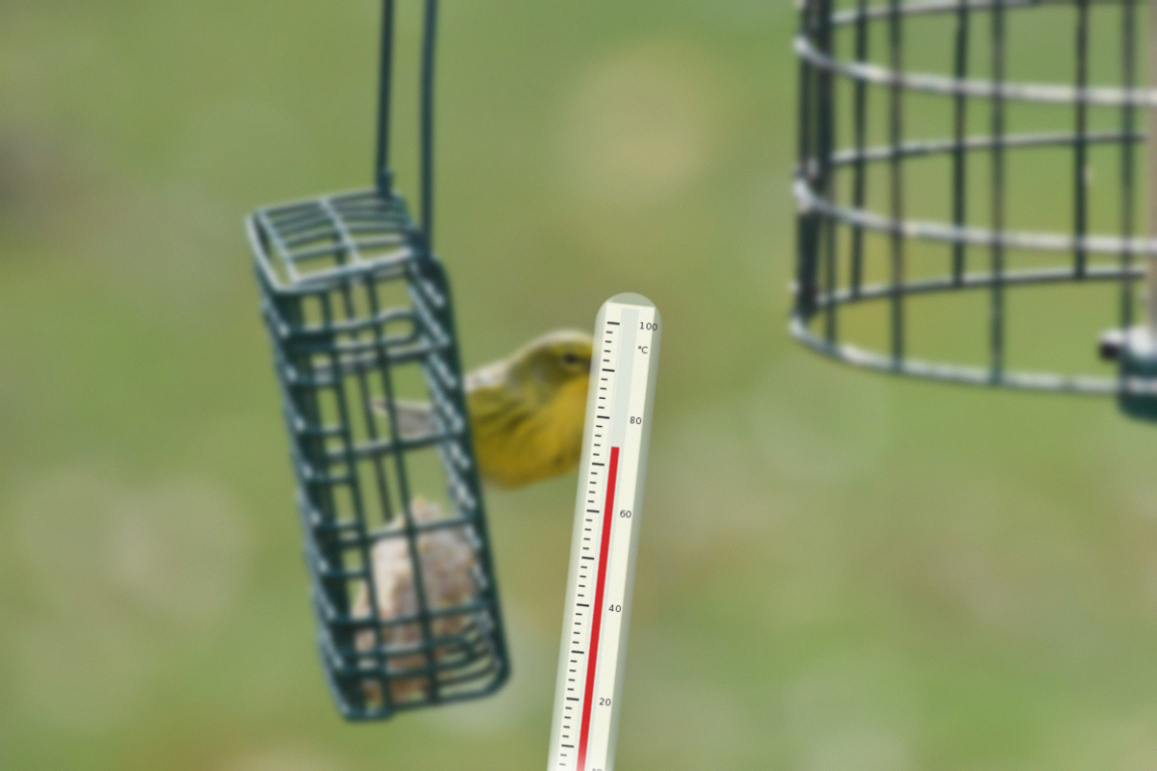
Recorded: 74,°C
